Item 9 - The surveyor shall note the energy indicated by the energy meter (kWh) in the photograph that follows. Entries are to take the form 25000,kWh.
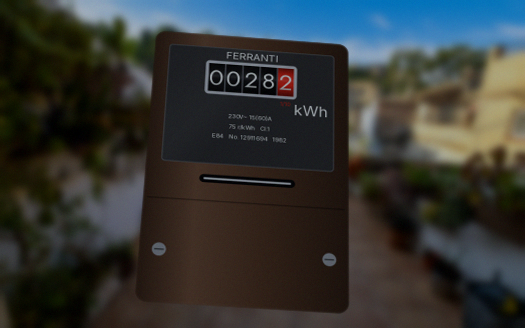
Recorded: 28.2,kWh
